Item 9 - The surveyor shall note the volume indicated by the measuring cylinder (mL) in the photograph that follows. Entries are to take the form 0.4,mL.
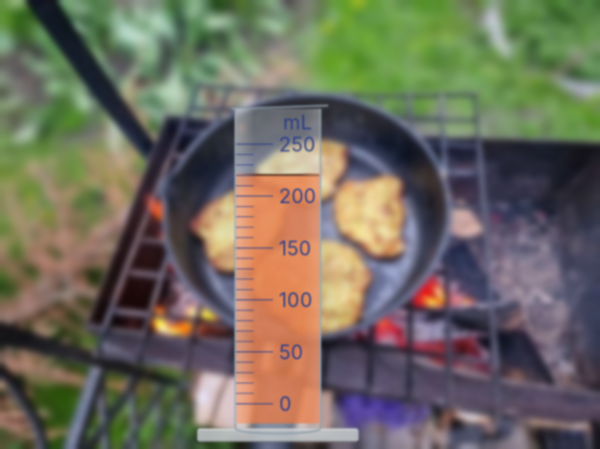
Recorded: 220,mL
